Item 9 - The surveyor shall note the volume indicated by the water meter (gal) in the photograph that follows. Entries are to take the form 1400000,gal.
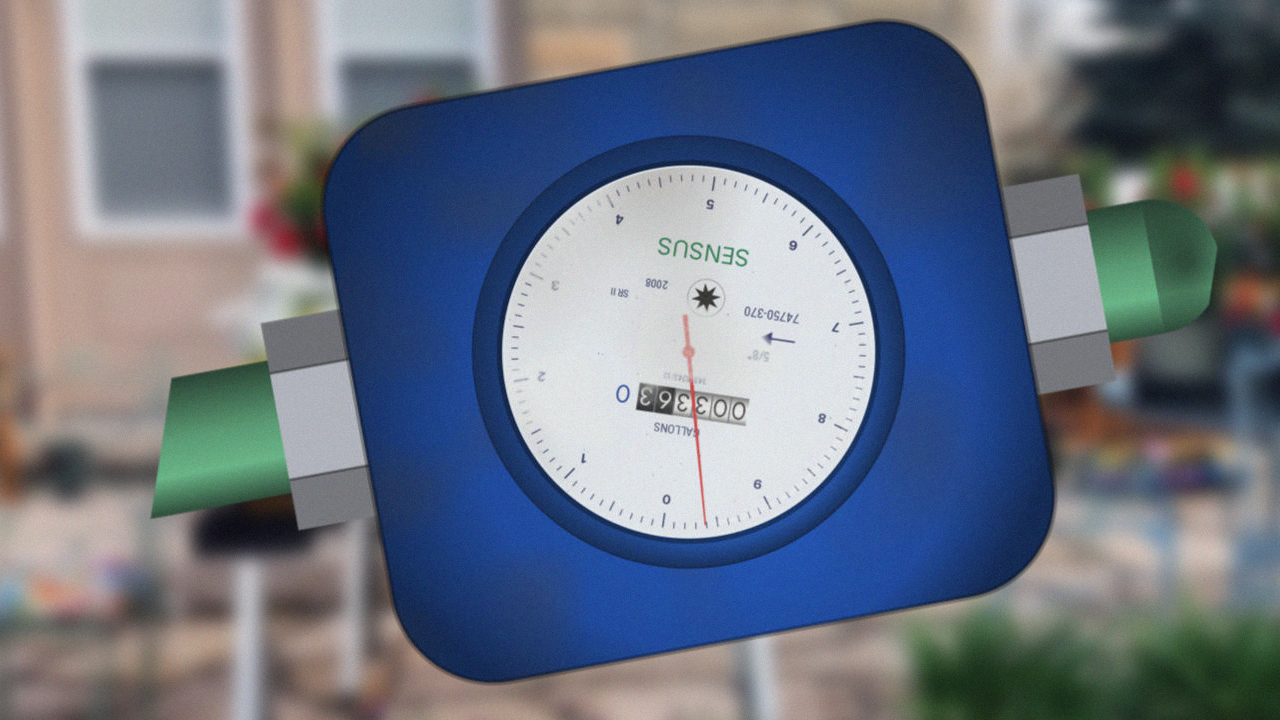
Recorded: 33629.6,gal
